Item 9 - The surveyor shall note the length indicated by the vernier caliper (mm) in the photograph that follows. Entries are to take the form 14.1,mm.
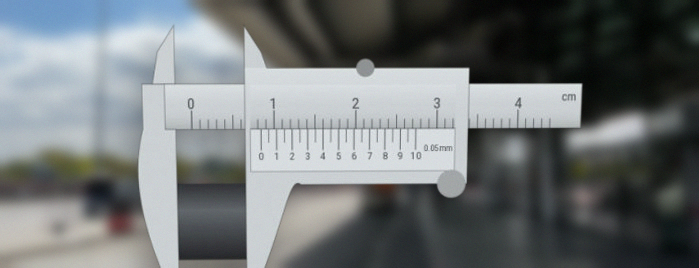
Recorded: 8.4,mm
